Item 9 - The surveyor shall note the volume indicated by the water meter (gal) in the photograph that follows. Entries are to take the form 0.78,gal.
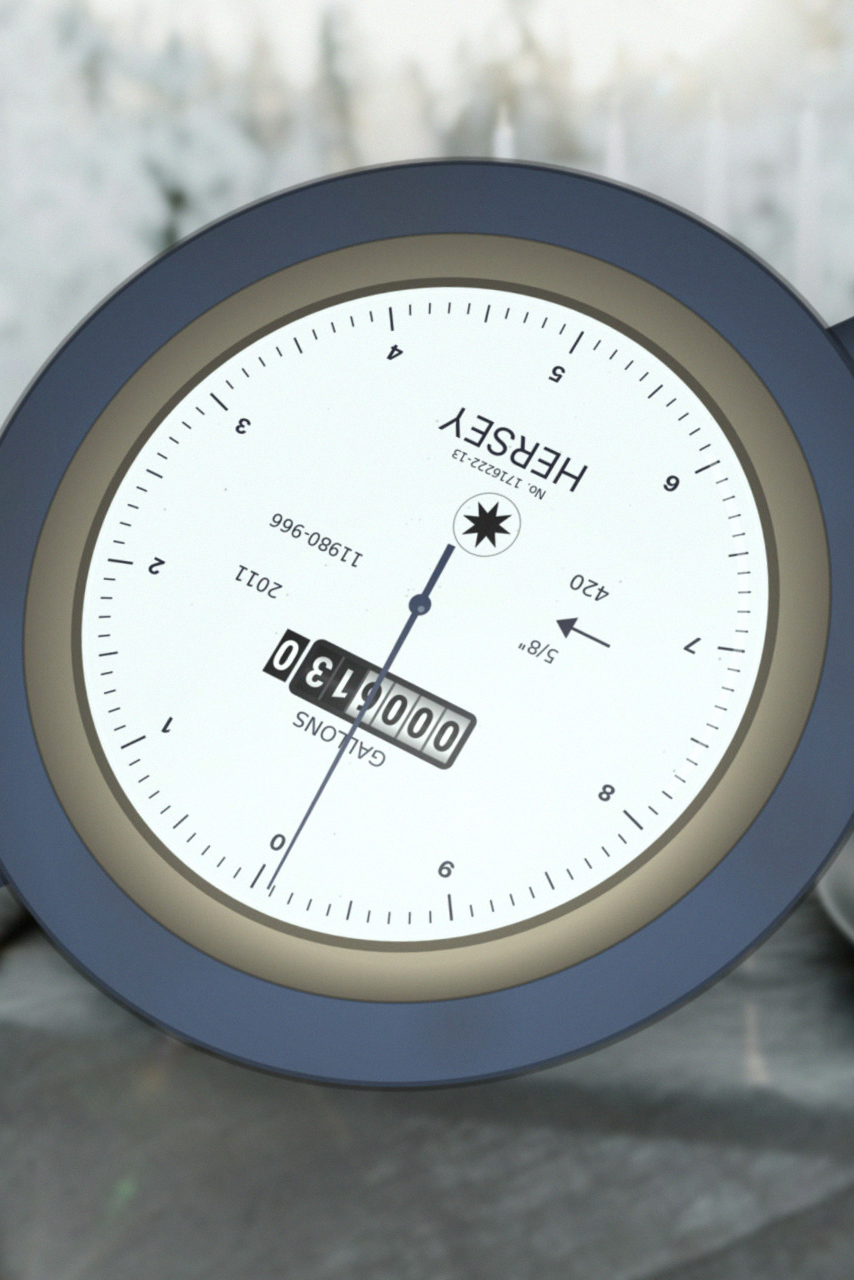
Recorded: 6129.9,gal
